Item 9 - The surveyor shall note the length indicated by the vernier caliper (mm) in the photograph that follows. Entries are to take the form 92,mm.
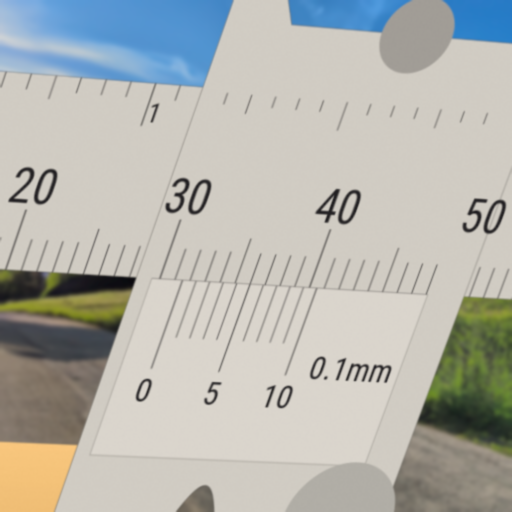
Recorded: 31.5,mm
